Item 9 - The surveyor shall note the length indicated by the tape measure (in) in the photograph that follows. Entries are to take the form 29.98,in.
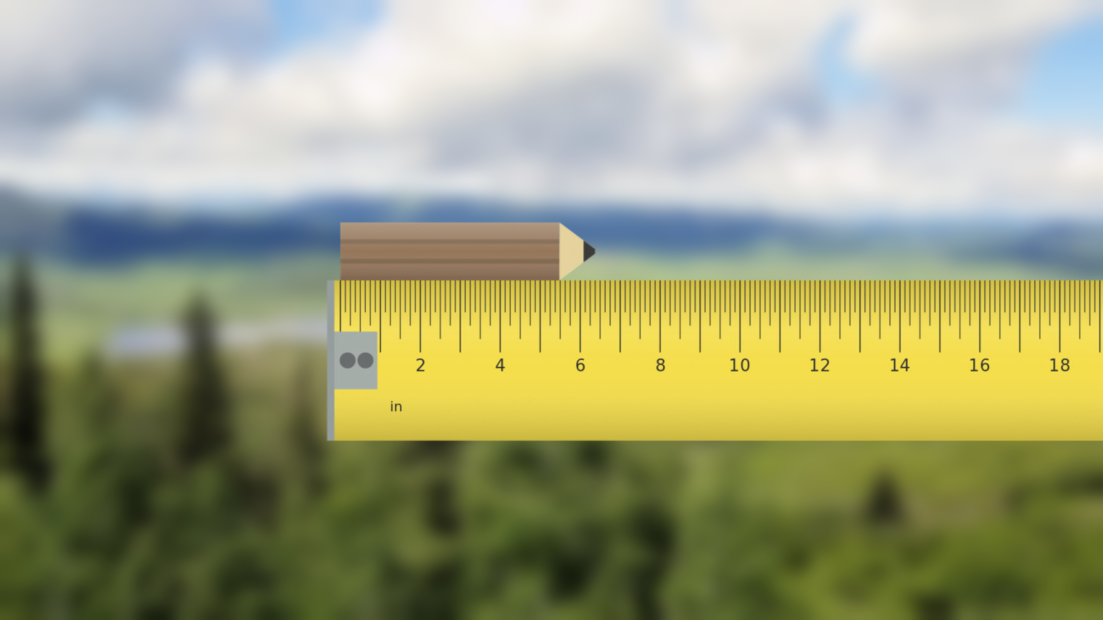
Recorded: 6.375,in
